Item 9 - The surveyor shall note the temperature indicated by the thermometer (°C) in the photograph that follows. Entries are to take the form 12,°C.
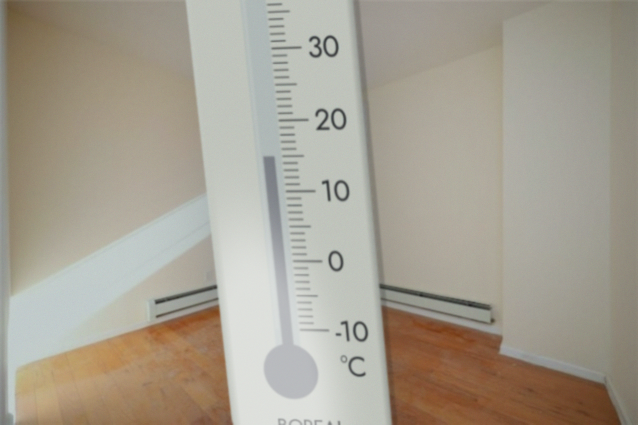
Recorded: 15,°C
